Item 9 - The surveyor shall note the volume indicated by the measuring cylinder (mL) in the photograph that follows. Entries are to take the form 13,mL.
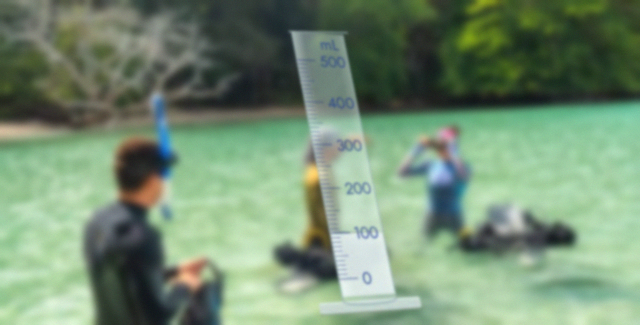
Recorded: 100,mL
